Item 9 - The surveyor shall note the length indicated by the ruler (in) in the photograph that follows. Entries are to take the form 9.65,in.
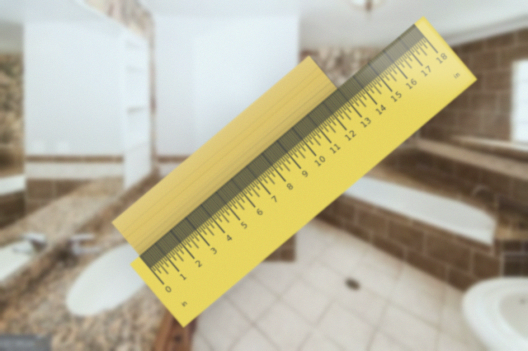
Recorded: 13,in
